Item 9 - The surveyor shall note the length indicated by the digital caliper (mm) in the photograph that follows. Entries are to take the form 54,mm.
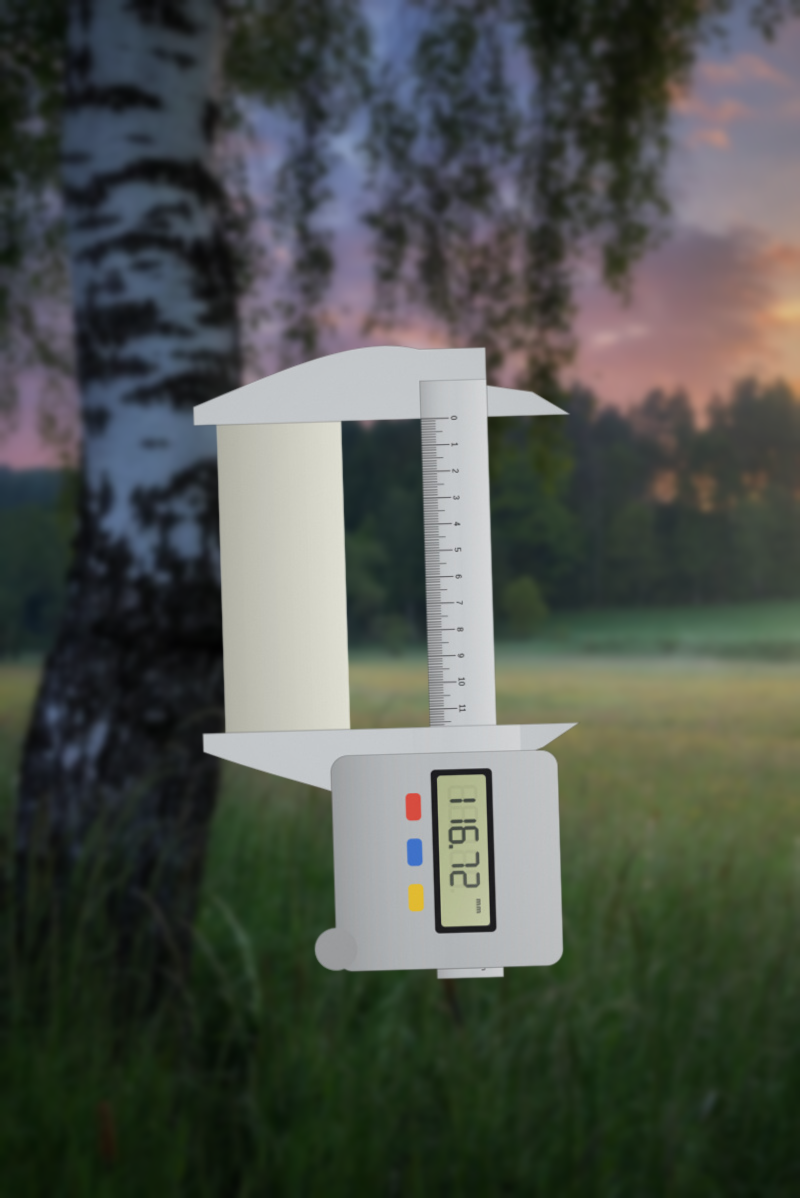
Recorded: 116.72,mm
